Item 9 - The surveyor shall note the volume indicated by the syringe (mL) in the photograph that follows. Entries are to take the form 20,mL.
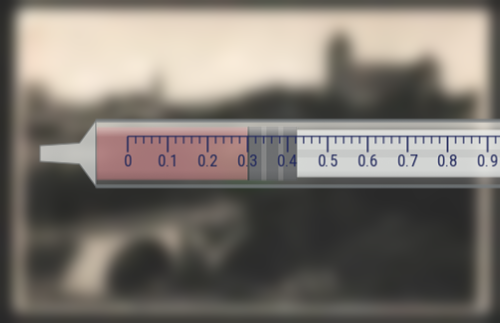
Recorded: 0.3,mL
